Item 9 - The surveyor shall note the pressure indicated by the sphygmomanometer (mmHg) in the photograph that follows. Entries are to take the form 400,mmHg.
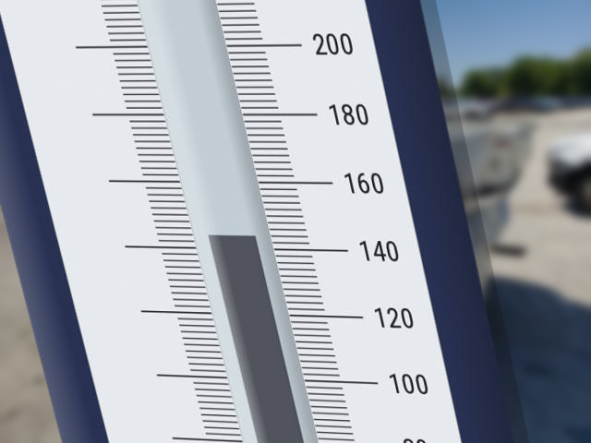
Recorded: 144,mmHg
